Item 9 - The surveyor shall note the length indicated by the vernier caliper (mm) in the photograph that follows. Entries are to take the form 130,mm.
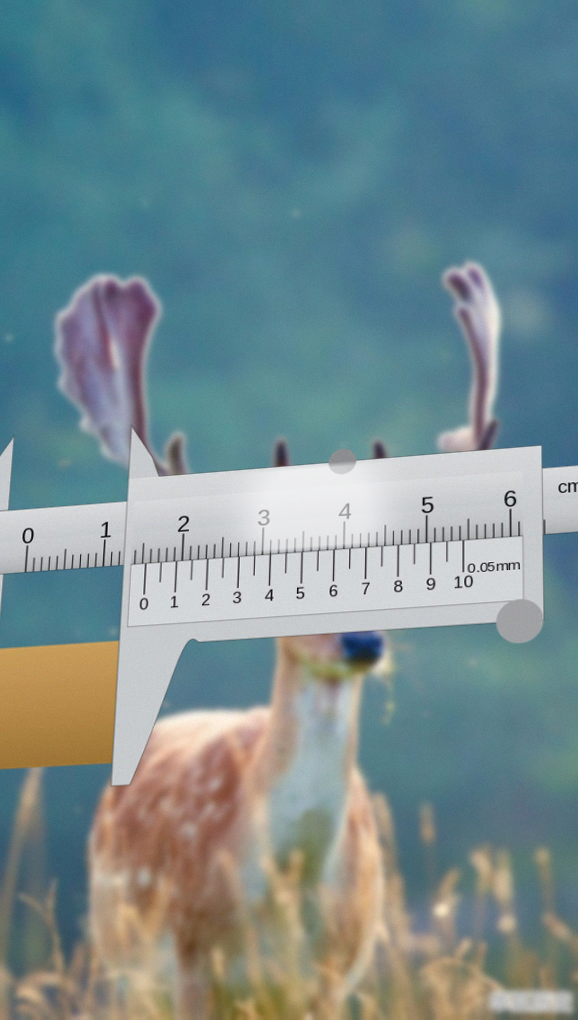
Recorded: 15.4,mm
